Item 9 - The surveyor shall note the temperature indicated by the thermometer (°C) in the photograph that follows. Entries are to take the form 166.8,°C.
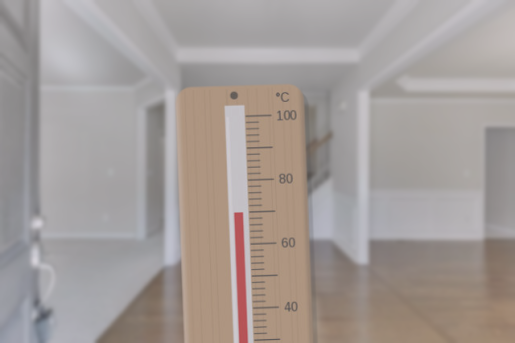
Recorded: 70,°C
